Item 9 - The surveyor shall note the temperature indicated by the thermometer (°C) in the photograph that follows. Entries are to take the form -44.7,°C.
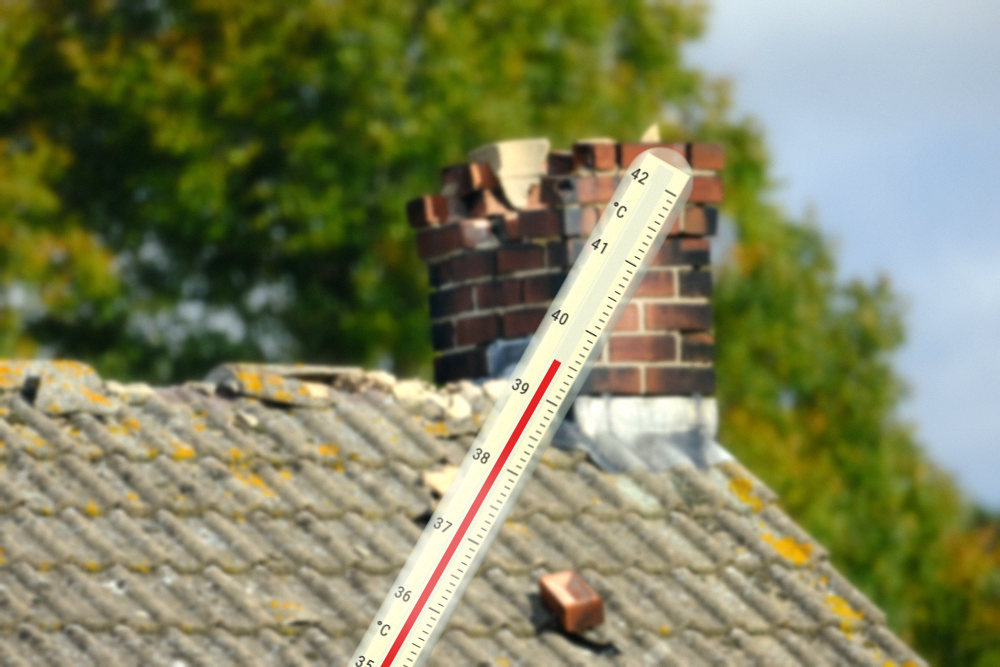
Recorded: 39.5,°C
